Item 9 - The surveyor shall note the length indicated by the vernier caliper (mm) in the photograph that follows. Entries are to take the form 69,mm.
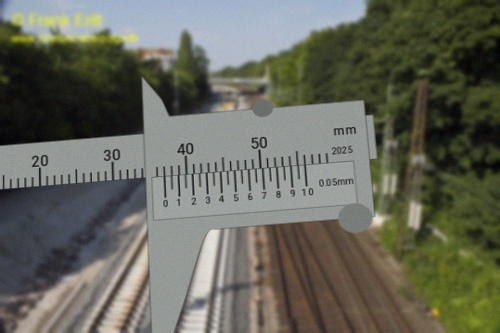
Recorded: 37.0,mm
